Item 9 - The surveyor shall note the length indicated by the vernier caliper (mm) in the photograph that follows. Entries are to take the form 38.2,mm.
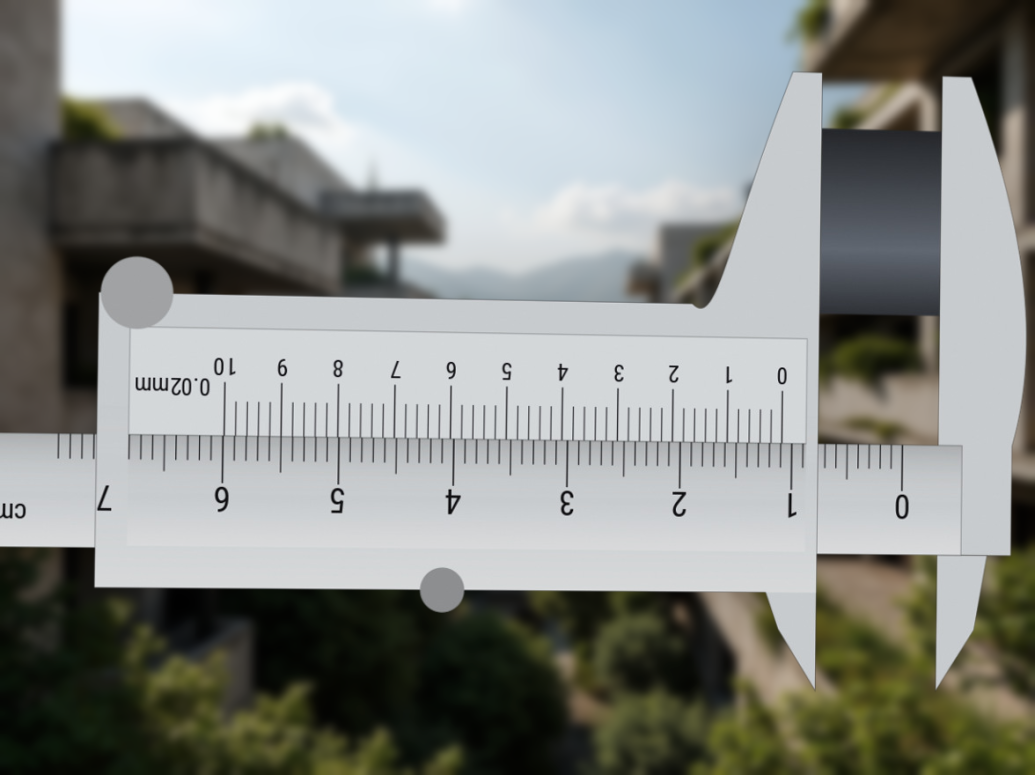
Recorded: 10.9,mm
